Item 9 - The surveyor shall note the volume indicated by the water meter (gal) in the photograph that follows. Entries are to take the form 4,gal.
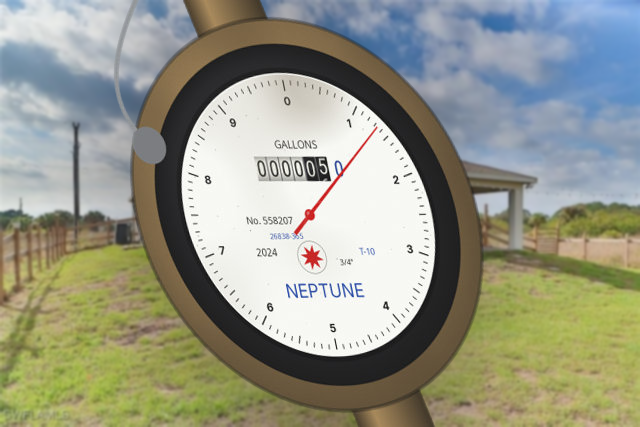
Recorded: 51.3,gal
